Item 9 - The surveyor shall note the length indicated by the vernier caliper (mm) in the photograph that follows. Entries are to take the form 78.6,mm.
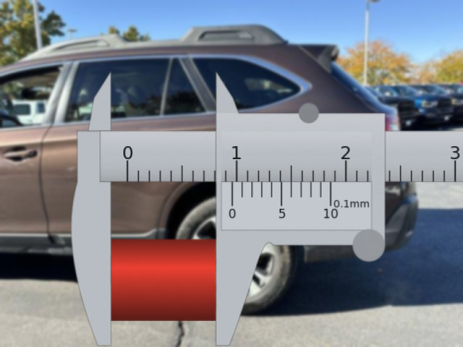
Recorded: 9.6,mm
